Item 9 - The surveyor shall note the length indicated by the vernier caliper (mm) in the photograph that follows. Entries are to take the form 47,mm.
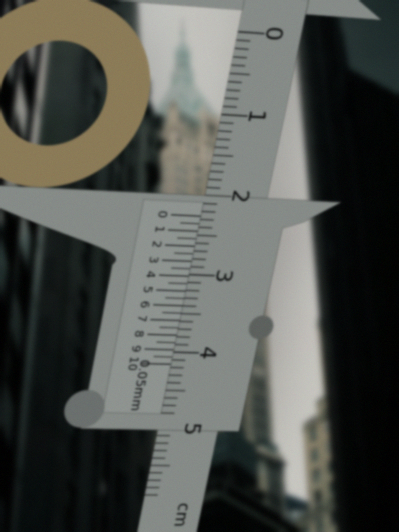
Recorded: 22.6,mm
